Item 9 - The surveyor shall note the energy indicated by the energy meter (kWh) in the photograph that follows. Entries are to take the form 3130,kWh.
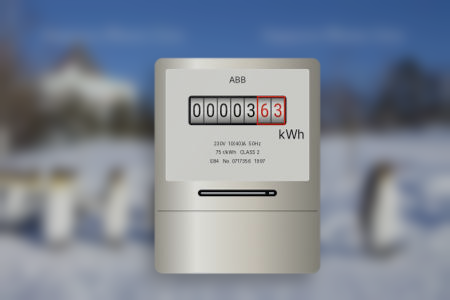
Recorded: 3.63,kWh
